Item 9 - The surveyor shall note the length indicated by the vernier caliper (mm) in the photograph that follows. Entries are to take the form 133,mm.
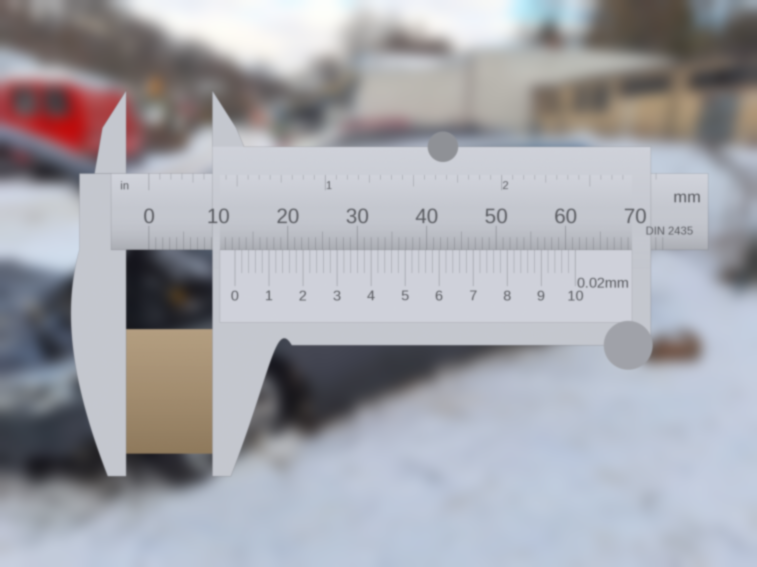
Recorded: 12.4,mm
